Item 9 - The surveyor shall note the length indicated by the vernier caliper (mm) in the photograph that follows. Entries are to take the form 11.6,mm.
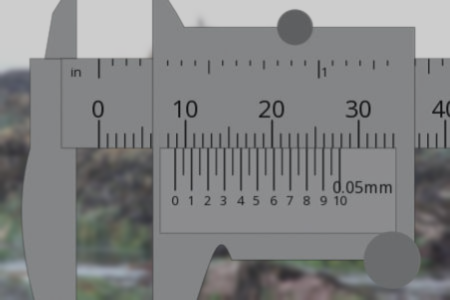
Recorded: 8.8,mm
